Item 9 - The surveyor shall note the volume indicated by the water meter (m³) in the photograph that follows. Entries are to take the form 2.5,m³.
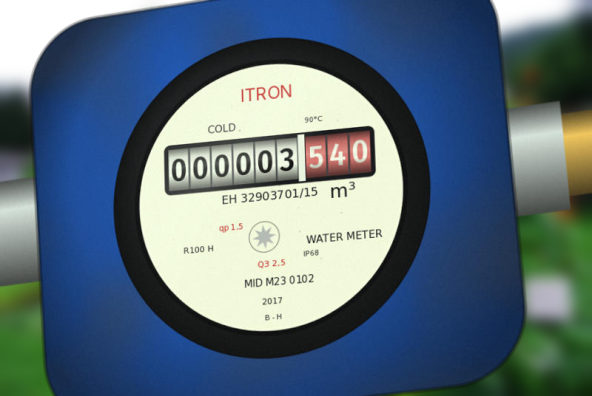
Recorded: 3.540,m³
